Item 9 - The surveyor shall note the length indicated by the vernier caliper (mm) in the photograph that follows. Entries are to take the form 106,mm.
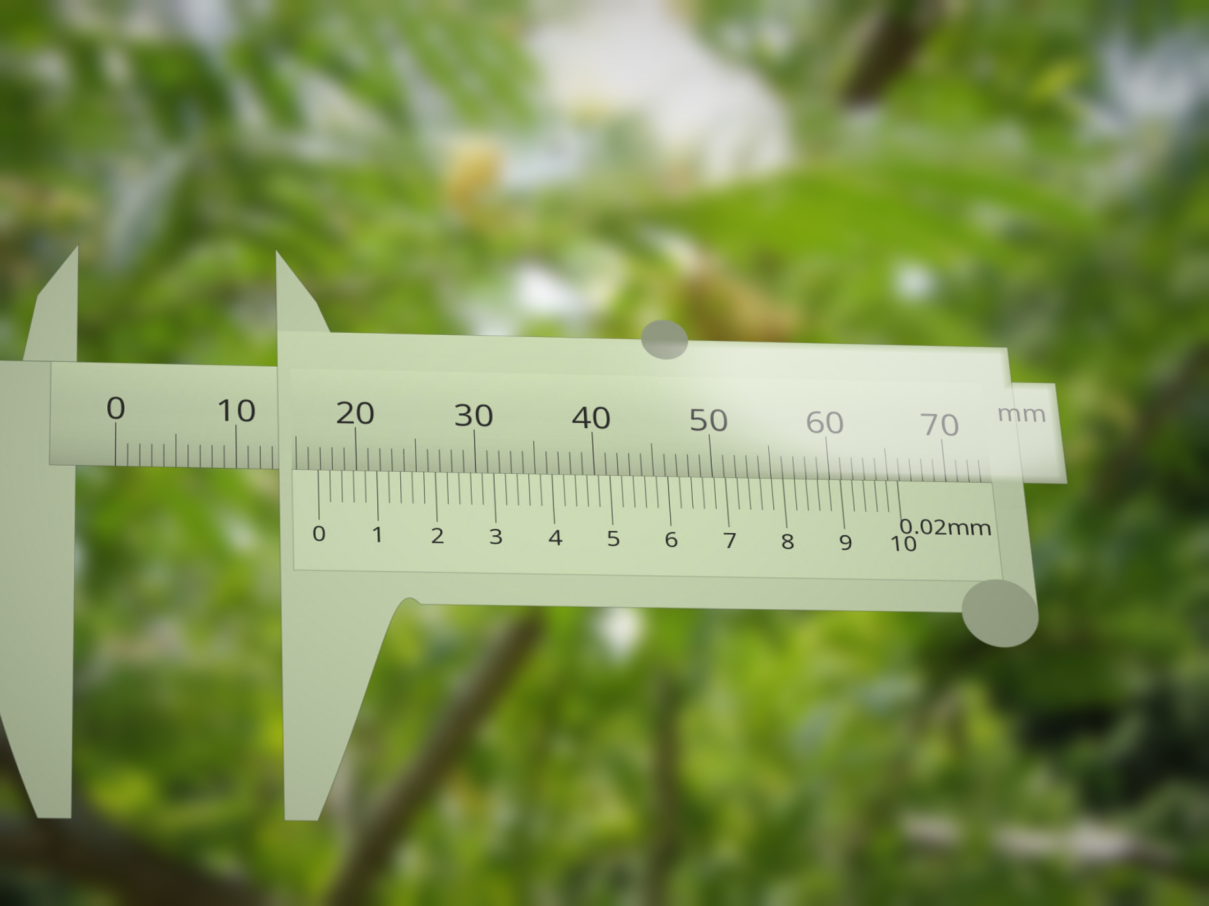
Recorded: 16.8,mm
